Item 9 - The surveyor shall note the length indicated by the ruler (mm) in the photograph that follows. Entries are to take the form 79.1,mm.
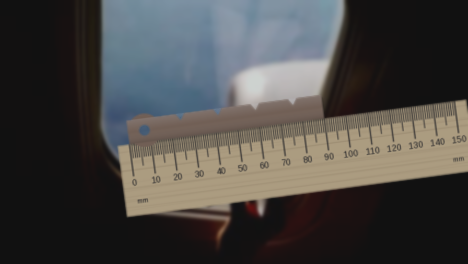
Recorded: 90,mm
